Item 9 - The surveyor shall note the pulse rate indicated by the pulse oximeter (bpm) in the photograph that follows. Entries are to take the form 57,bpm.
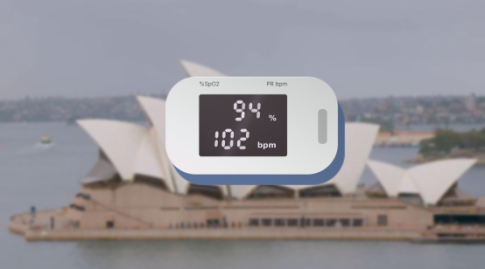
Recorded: 102,bpm
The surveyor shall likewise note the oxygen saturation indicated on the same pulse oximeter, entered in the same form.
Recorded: 94,%
